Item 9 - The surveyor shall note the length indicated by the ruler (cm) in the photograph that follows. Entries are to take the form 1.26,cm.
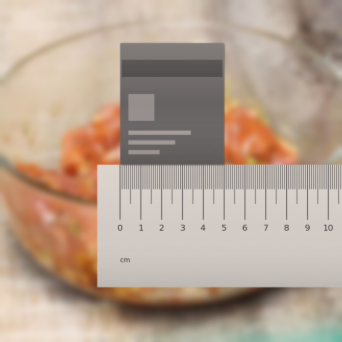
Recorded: 5,cm
